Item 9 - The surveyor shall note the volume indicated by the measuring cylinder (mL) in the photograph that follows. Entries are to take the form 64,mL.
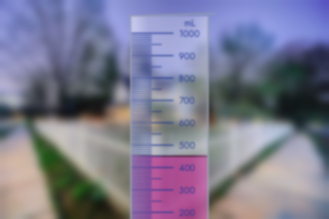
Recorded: 450,mL
